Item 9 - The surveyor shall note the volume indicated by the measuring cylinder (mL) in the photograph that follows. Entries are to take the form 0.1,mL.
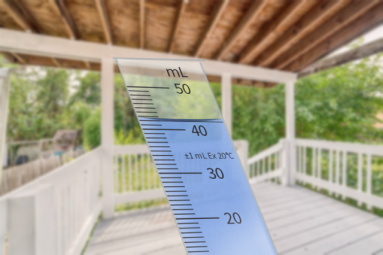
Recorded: 42,mL
